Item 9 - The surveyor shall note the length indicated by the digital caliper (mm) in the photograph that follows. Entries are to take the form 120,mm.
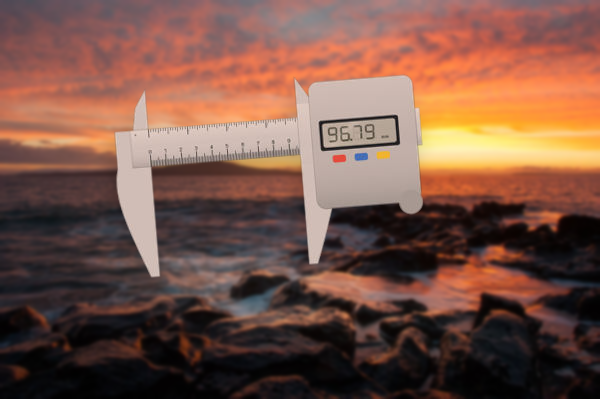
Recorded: 96.79,mm
